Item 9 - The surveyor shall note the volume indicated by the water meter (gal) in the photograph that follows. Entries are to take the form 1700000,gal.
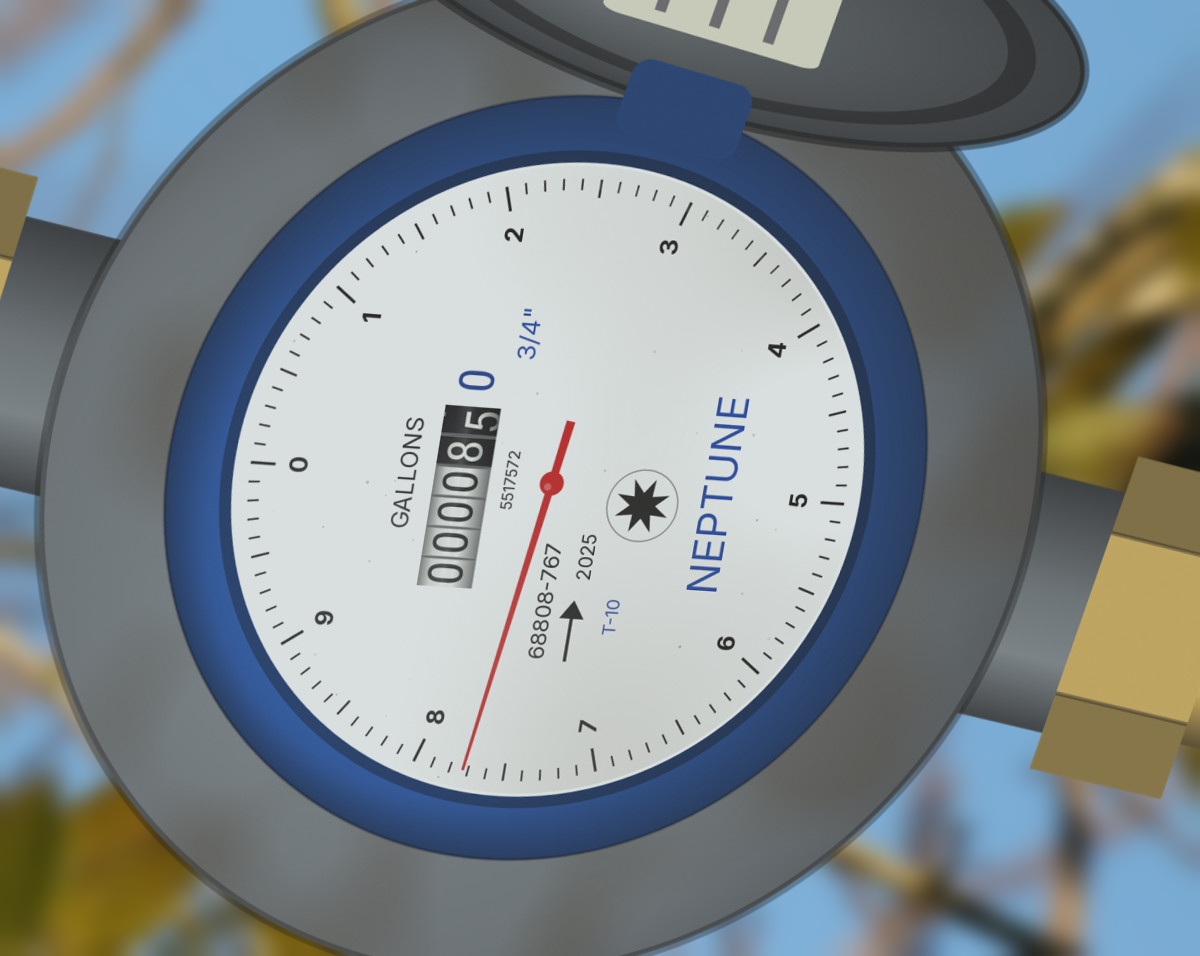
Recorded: 847.7,gal
